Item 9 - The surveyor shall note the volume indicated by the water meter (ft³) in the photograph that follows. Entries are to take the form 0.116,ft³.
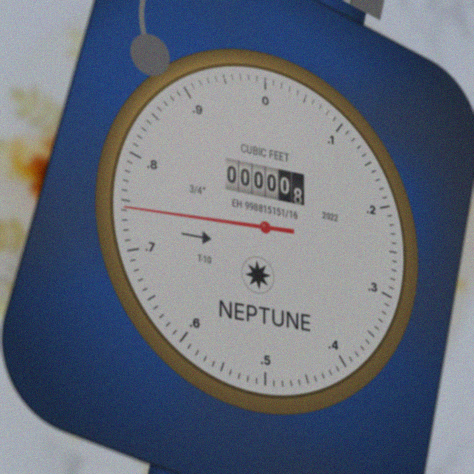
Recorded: 7.74,ft³
